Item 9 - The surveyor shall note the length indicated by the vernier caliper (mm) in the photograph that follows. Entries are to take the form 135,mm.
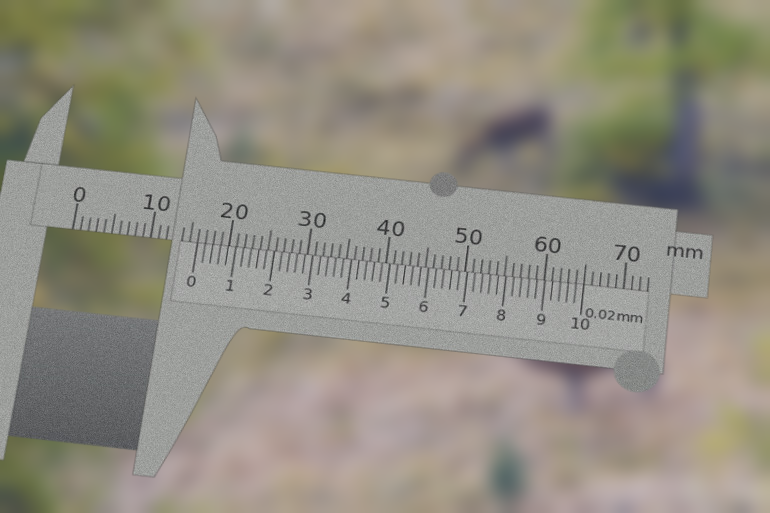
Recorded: 16.0,mm
